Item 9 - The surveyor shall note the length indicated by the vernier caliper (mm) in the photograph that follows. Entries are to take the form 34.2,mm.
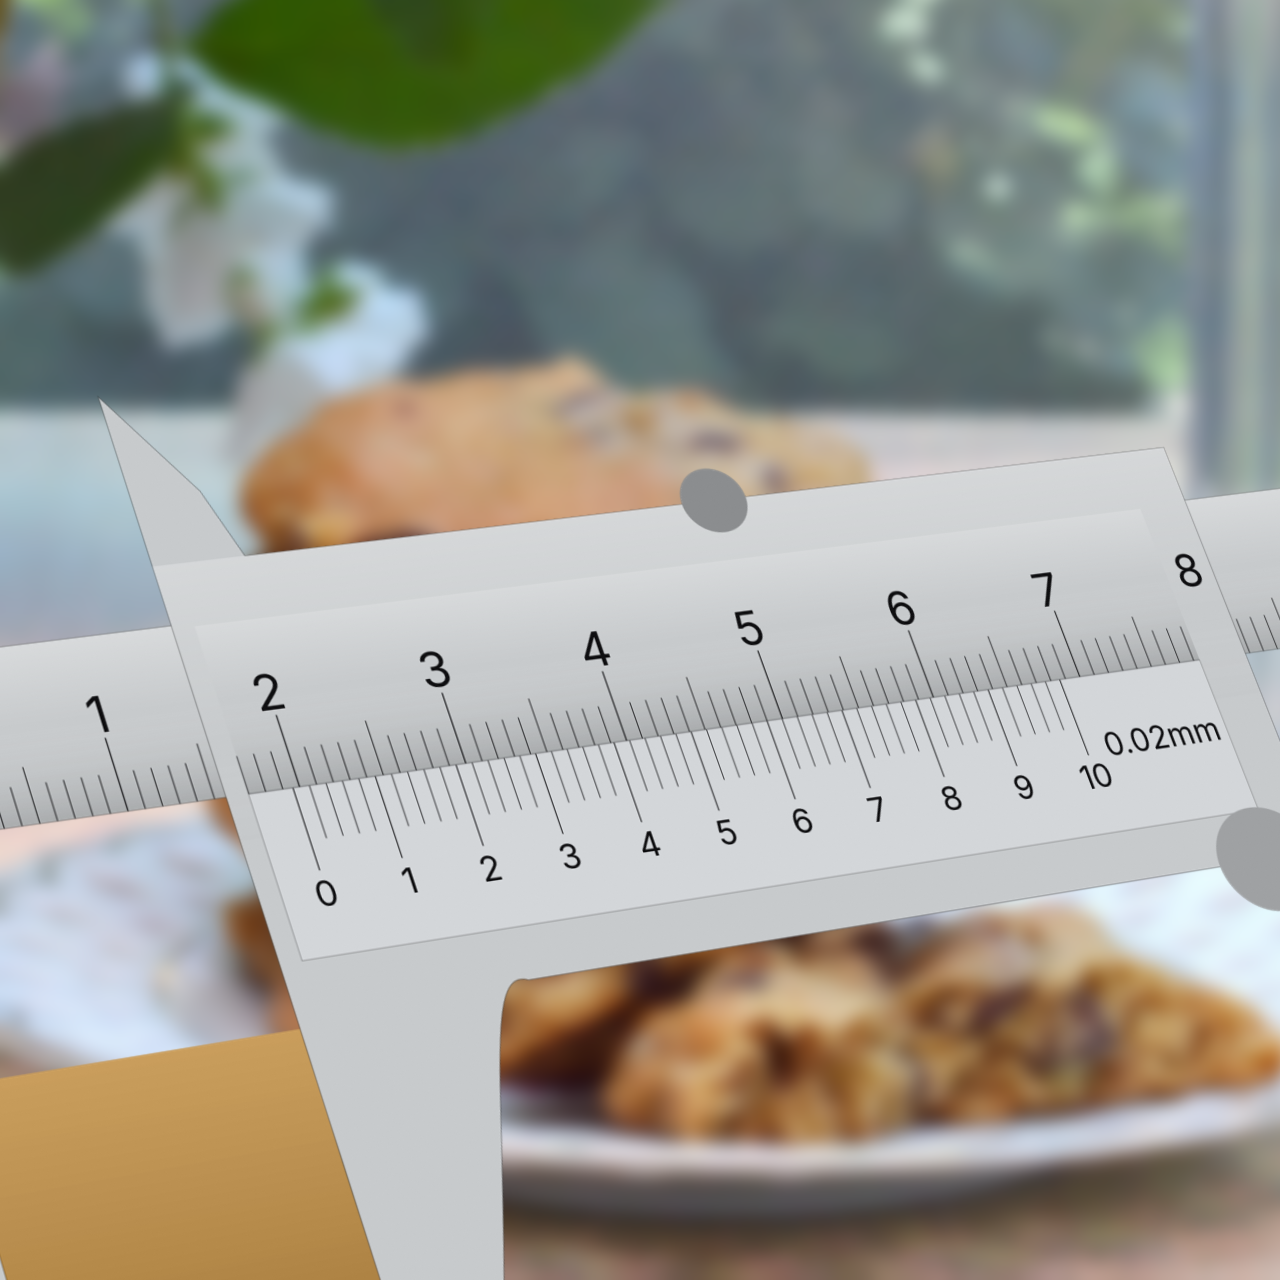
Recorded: 19.6,mm
